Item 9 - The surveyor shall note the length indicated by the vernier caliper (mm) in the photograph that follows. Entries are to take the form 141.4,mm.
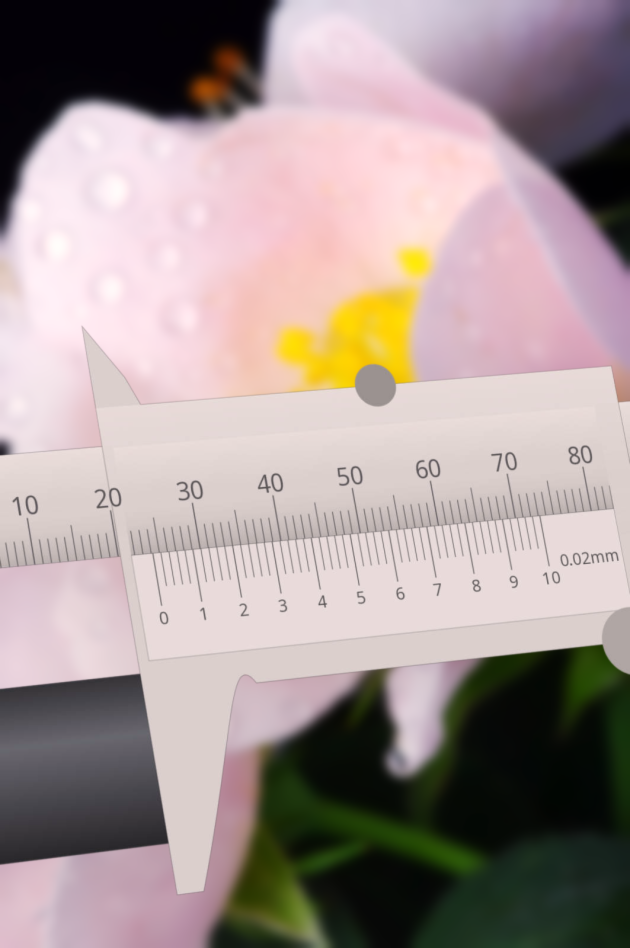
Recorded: 24.2,mm
